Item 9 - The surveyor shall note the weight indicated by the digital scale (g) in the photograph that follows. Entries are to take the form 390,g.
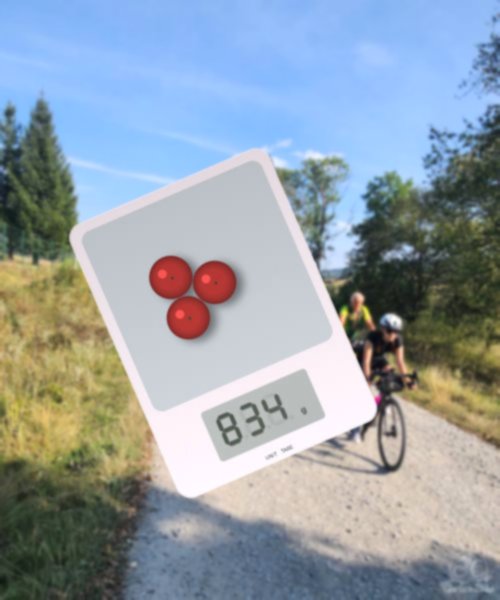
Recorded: 834,g
